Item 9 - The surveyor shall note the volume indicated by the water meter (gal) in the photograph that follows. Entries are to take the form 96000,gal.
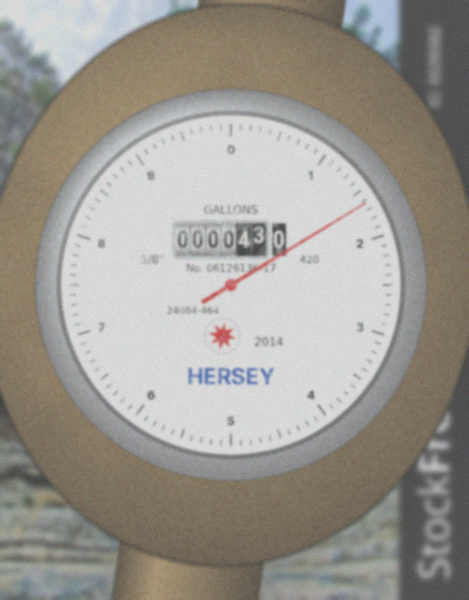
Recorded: 431.6,gal
